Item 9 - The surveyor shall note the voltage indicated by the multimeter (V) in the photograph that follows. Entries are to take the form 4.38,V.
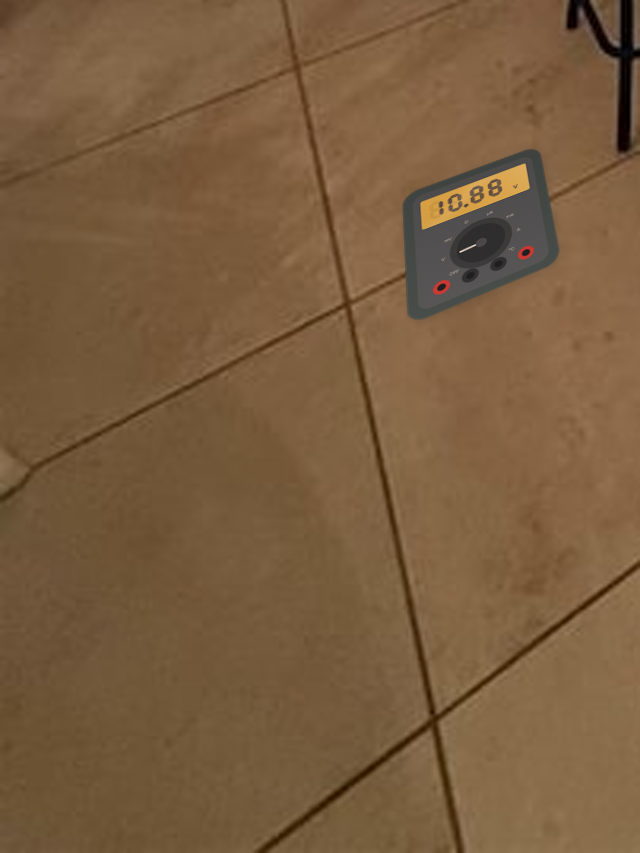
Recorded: 10.88,V
